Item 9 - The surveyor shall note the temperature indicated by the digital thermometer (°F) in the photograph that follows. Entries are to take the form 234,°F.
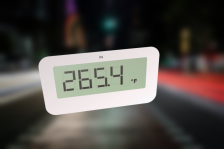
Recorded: 265.4,°F
